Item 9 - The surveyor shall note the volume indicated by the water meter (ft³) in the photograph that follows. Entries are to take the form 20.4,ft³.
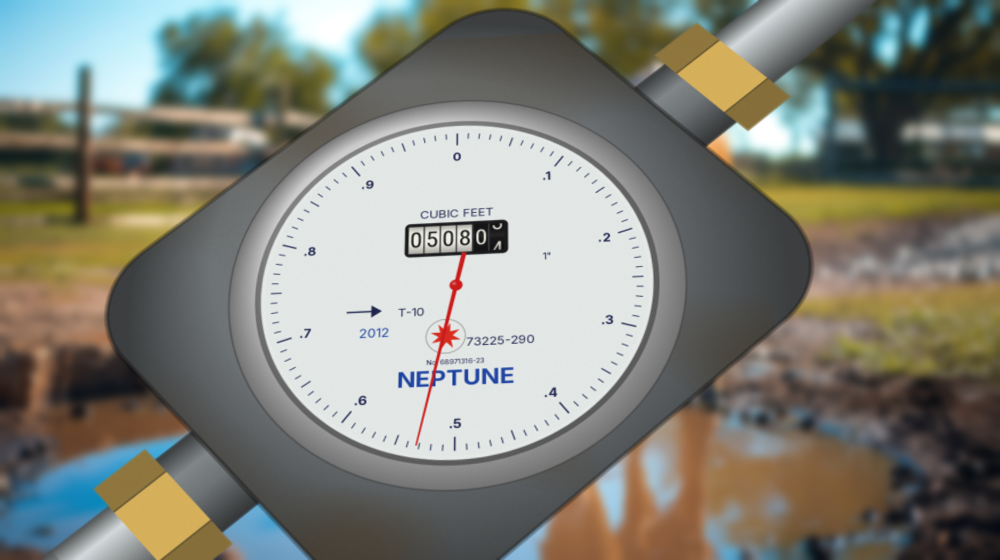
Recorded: 50803.53,ft³
